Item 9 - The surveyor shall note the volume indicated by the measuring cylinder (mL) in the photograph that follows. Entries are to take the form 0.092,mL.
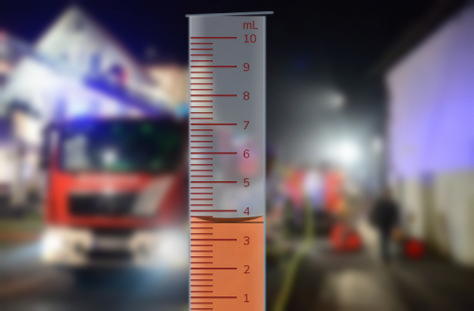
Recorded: 3.6,mL
